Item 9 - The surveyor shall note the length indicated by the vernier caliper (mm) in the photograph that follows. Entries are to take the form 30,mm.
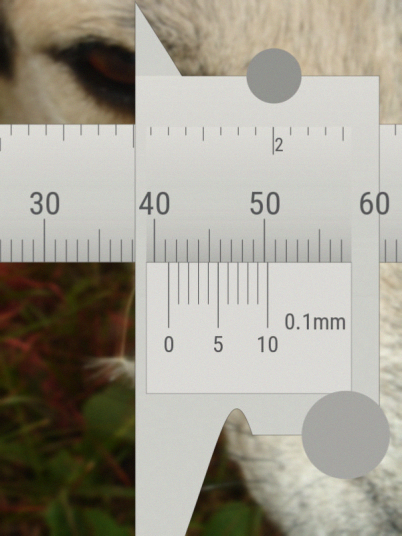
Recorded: 41.3,mm
